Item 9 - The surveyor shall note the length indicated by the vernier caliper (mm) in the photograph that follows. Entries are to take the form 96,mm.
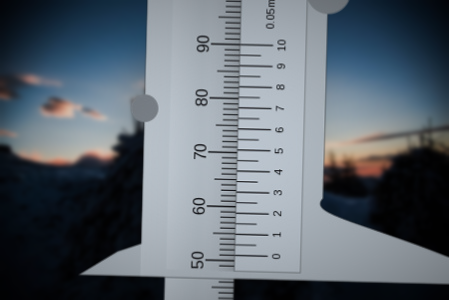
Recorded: 51.0,mm
